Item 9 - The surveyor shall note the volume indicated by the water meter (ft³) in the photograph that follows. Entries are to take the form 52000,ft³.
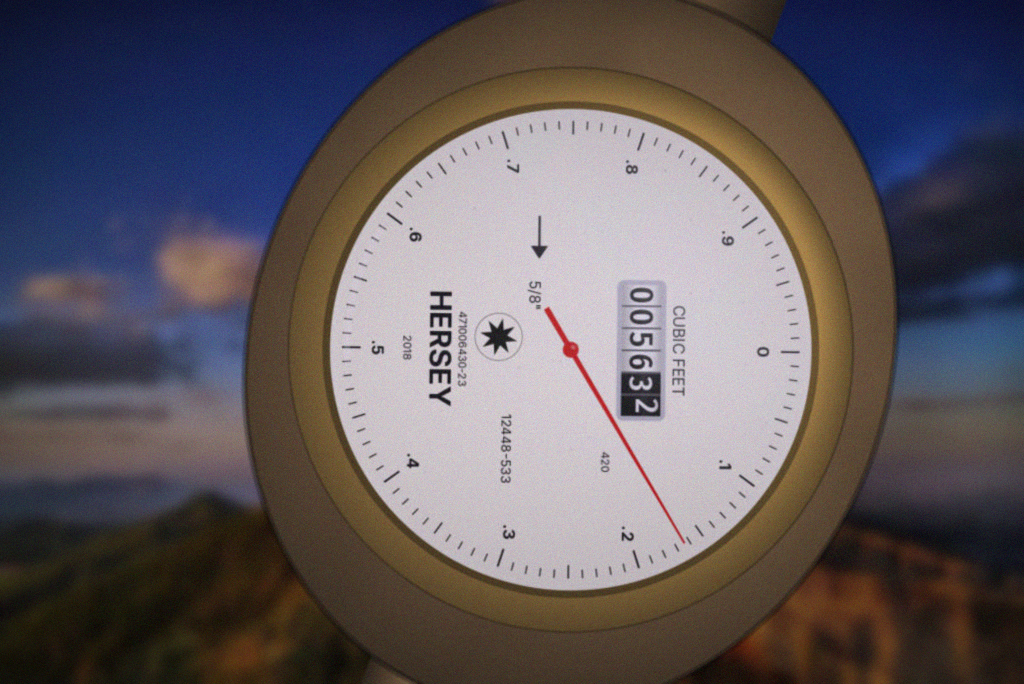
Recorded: 5632.16,ft³
